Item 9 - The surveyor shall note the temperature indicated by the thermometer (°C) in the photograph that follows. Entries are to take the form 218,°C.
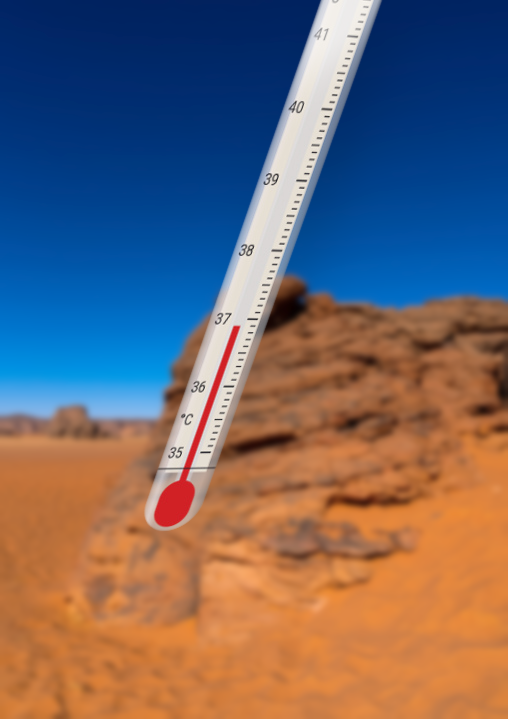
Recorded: 36.9,°C
